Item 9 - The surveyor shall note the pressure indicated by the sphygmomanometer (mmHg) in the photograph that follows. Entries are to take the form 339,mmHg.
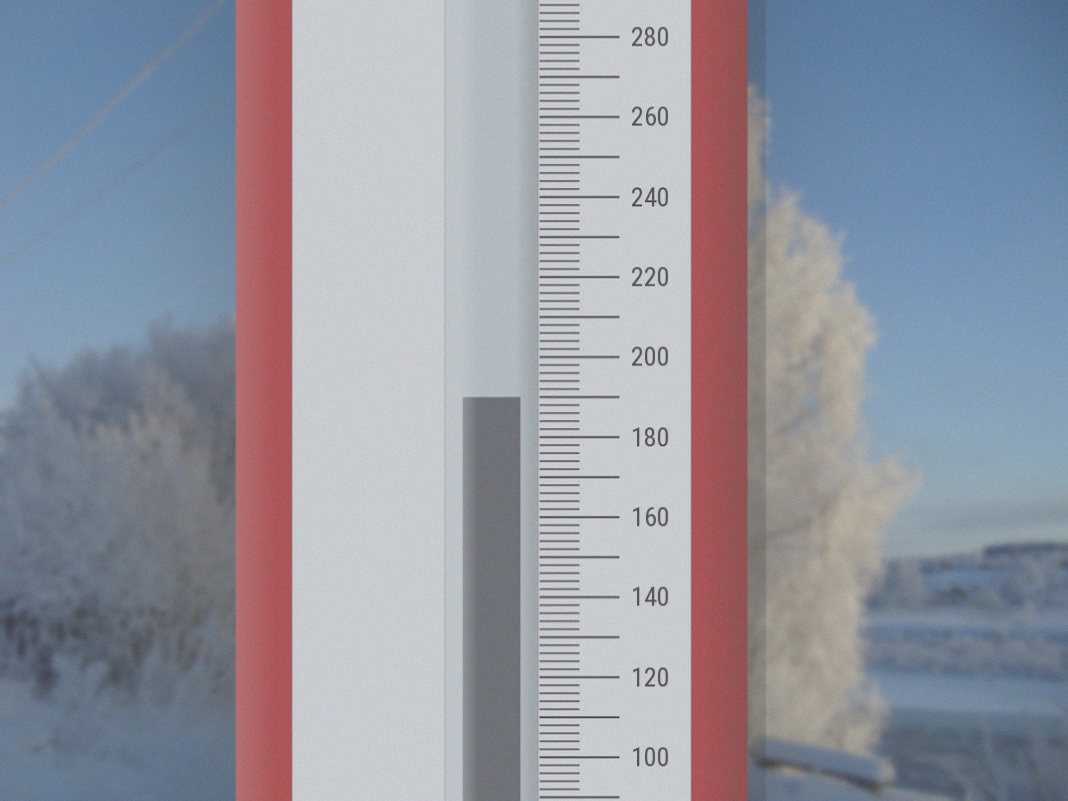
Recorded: 190,mmHg
